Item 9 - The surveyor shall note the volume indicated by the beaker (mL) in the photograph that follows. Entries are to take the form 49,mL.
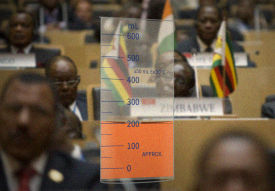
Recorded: 200,mL
